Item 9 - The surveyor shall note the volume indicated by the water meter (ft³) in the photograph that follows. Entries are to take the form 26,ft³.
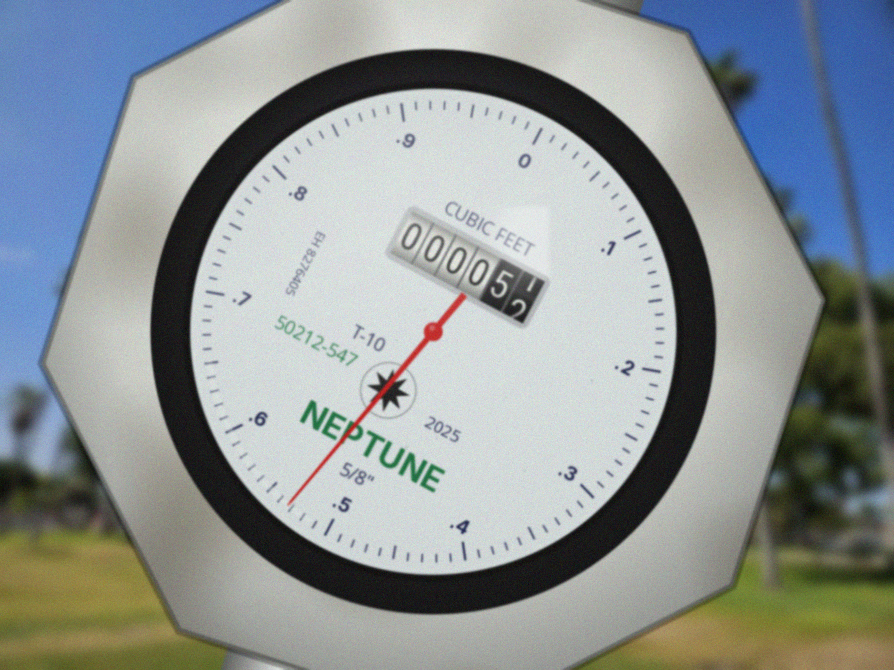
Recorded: 51.53,ft³
